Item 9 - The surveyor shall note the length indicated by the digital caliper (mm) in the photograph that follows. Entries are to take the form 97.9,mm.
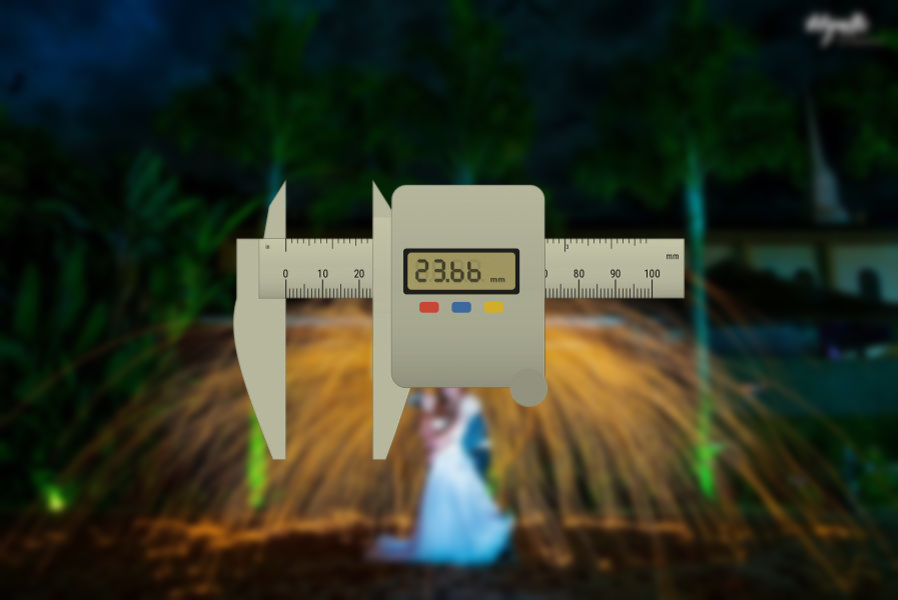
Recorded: 23.66,mm
